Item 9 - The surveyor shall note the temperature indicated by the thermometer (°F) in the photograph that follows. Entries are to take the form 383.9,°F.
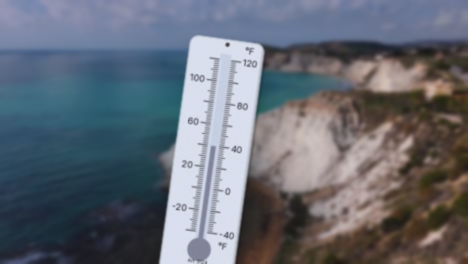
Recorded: 40,°F
